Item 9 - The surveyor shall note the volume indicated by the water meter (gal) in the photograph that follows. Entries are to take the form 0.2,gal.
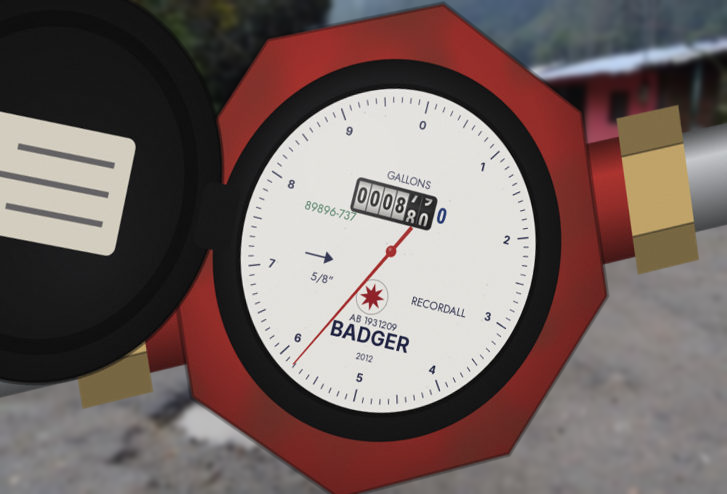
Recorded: 8795.8,gal
